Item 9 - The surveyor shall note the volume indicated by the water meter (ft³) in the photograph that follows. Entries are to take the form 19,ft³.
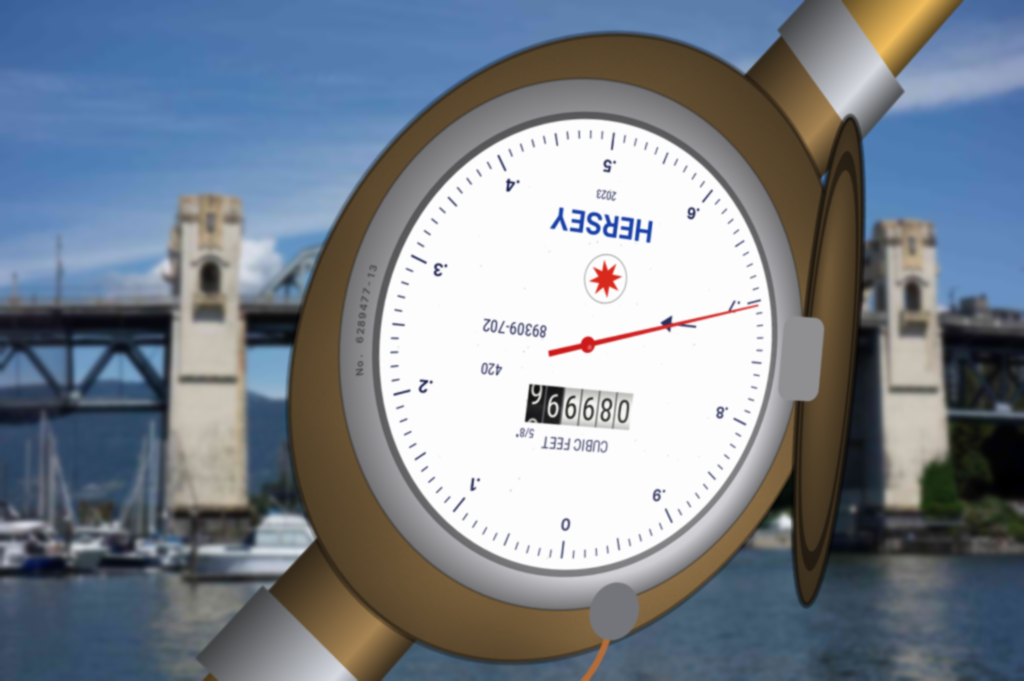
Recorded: 89995.70,ft³
